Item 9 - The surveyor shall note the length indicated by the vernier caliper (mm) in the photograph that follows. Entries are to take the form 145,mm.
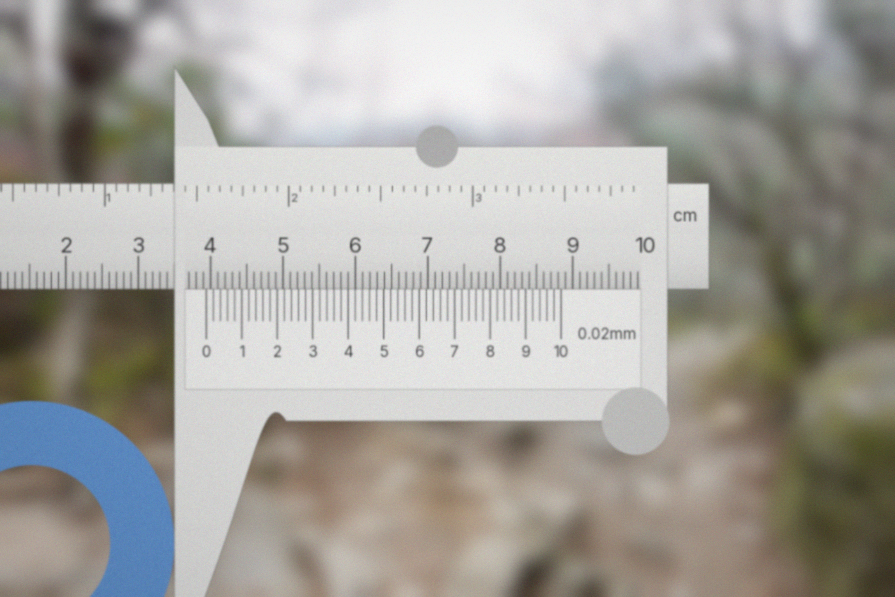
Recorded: 39.4,mm
